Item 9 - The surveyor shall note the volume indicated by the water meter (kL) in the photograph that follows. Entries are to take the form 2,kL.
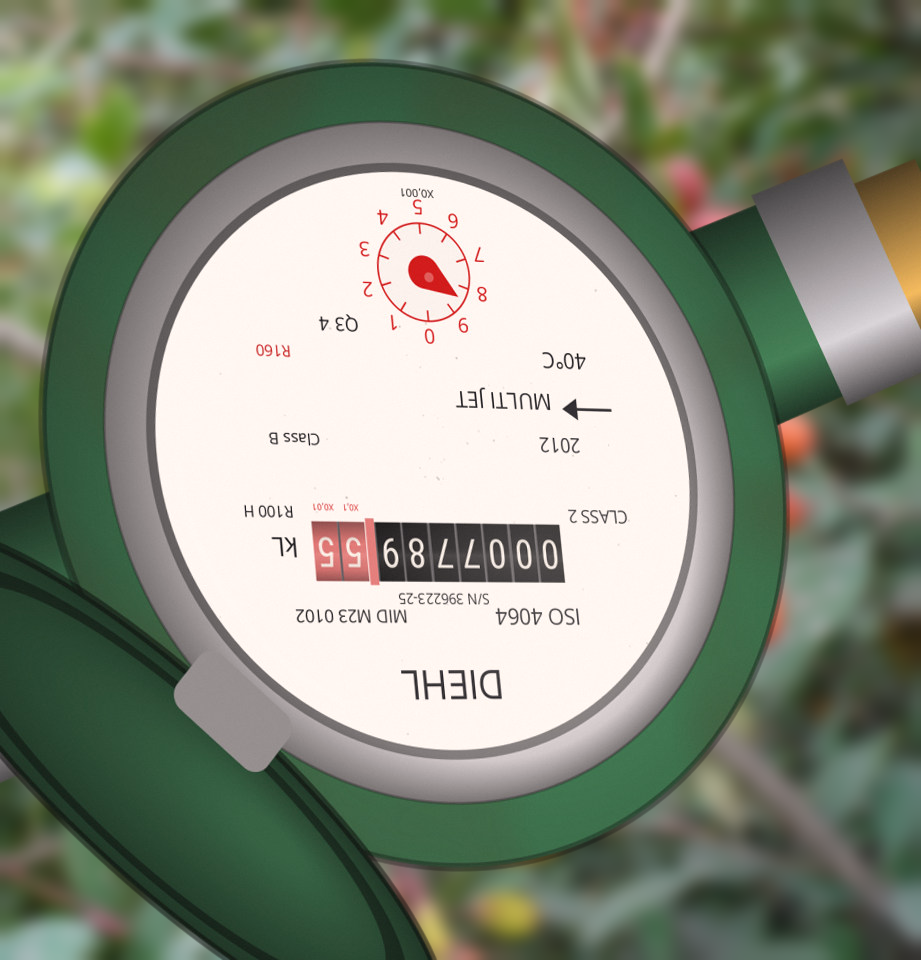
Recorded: 7789.558,kL
